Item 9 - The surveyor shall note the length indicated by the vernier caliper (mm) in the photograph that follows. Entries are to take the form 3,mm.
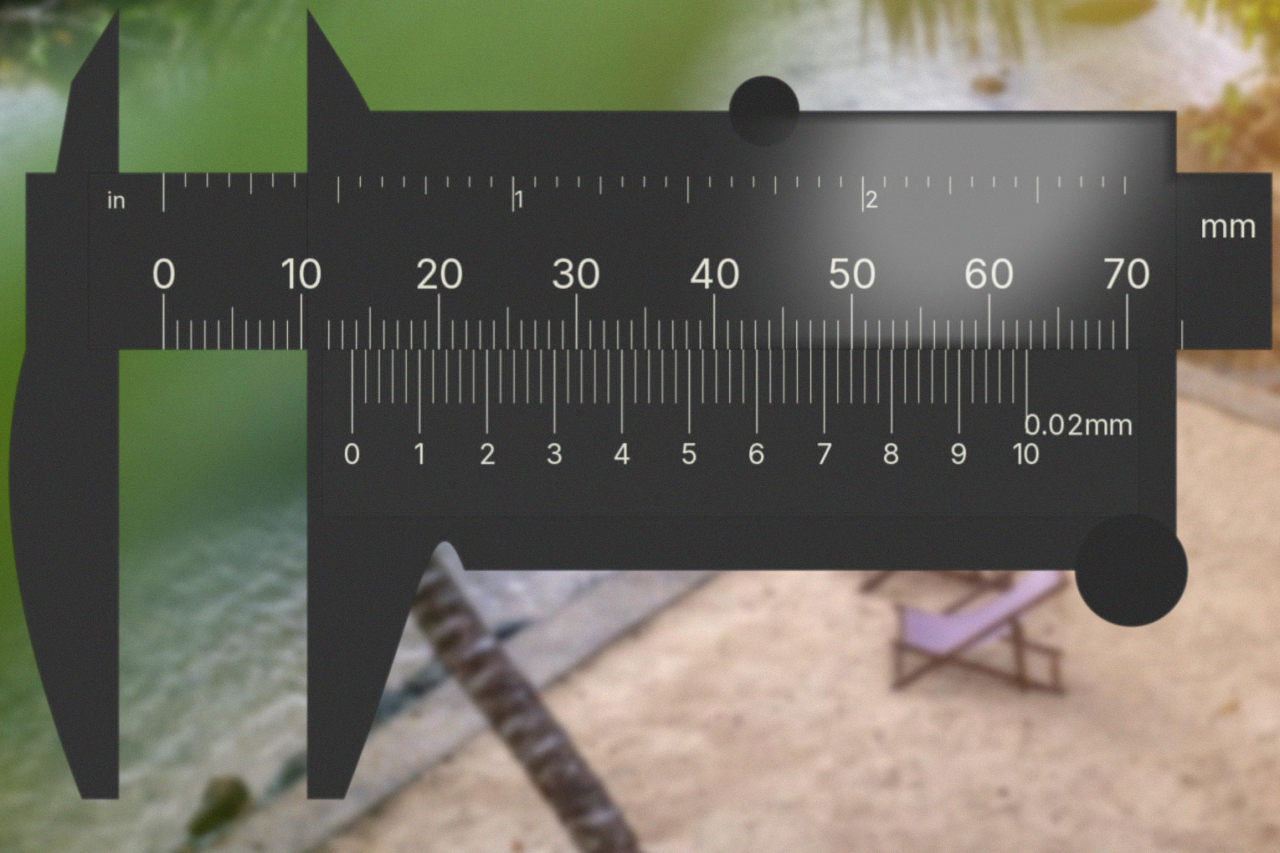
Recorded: 13.7,mm
